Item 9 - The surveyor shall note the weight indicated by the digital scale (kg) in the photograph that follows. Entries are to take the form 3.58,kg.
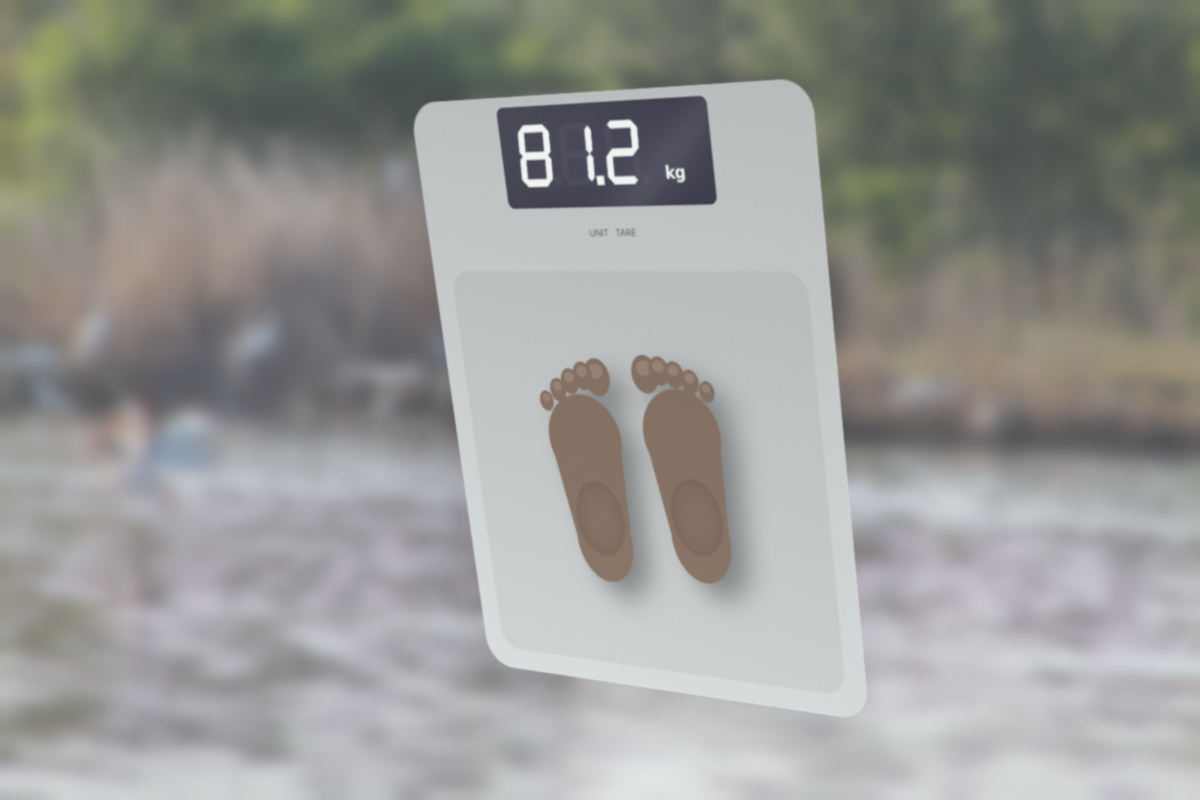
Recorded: 81.2,kg
